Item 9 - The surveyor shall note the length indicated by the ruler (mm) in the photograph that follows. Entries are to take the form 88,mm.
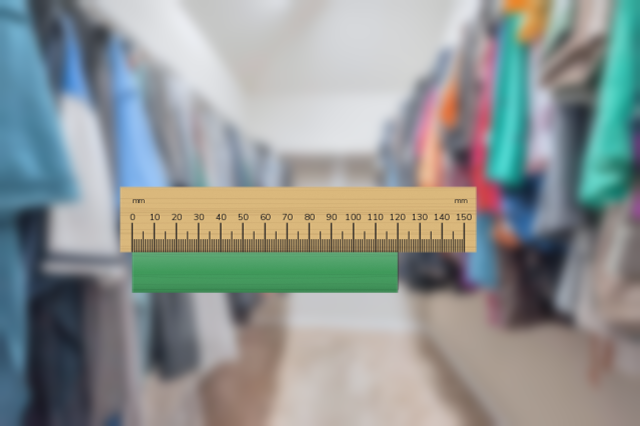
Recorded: 120,mm
